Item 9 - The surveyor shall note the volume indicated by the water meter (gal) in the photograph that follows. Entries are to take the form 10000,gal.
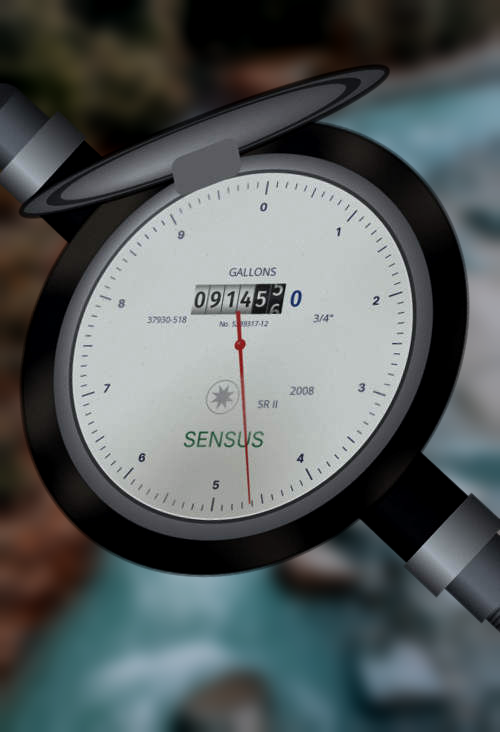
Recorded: 914554.6,gal
